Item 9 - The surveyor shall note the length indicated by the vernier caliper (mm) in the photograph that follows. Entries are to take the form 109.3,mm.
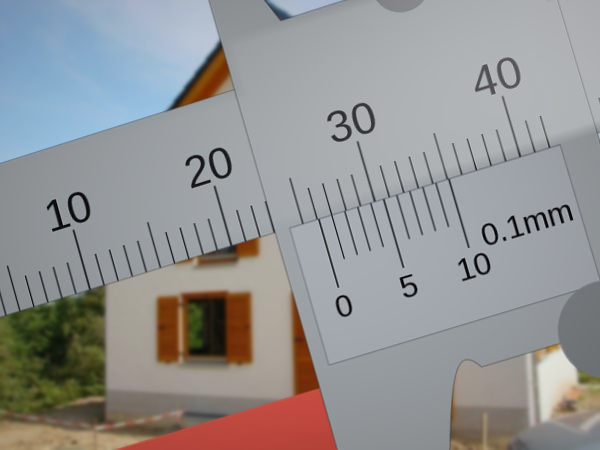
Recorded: 26.1,mm
